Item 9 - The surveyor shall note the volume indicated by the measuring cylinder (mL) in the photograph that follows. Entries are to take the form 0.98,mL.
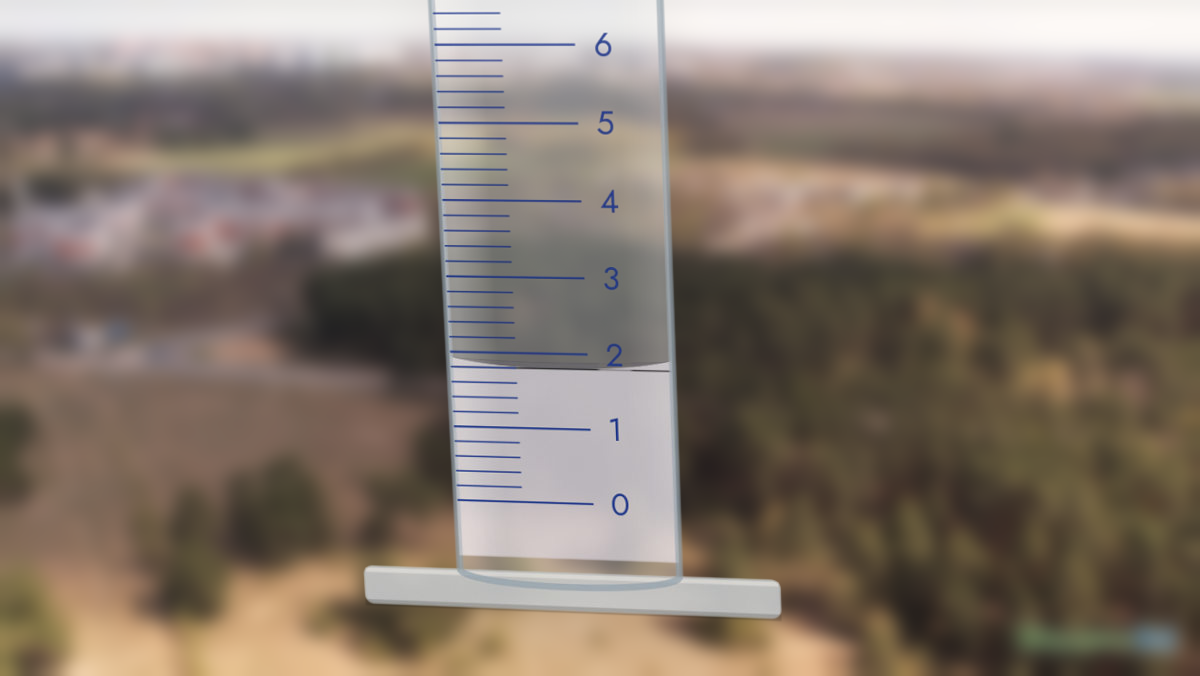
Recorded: 1.8,mL
